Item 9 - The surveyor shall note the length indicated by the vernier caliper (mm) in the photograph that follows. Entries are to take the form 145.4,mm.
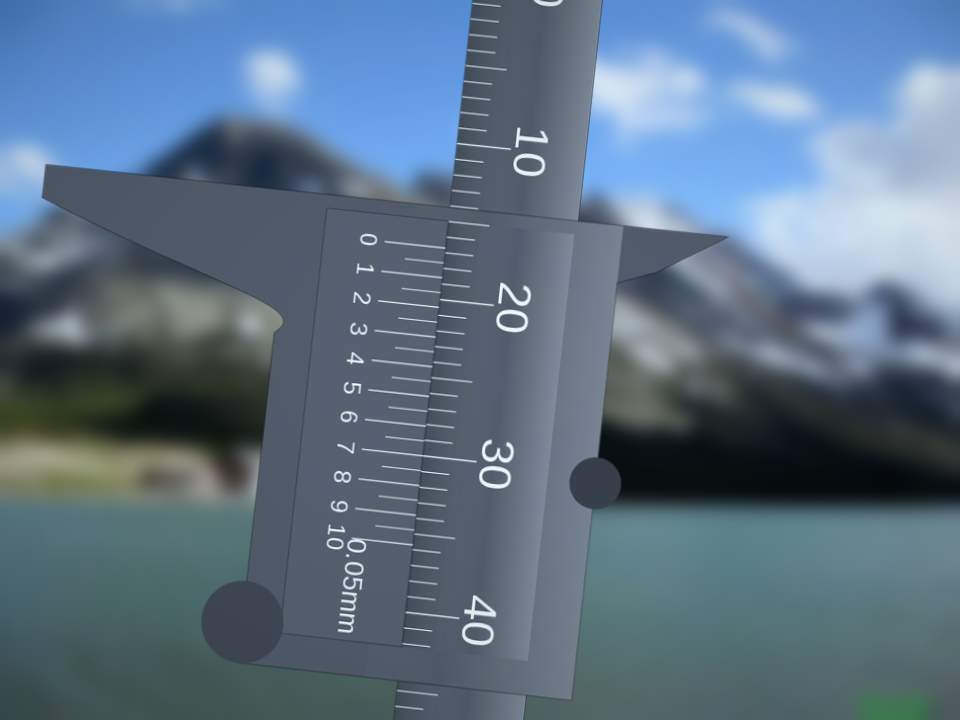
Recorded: 16.7,mm
